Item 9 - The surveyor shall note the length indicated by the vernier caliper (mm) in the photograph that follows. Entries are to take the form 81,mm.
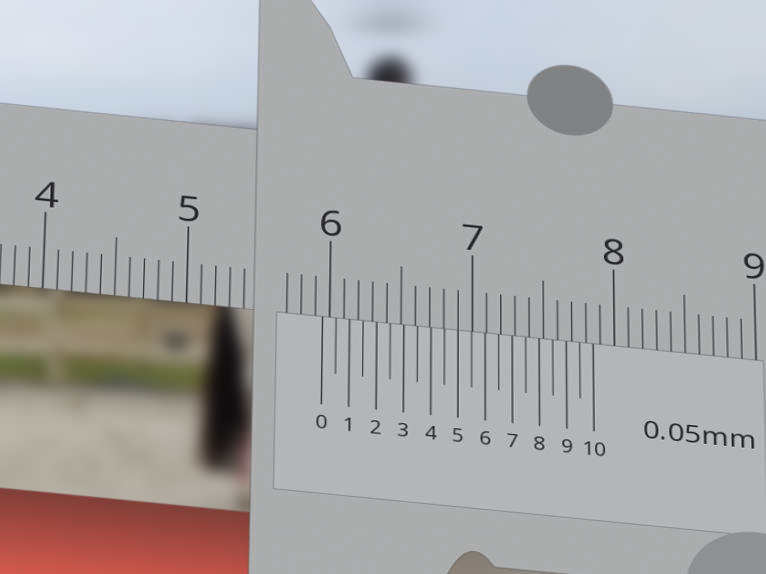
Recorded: 59.5,mm
